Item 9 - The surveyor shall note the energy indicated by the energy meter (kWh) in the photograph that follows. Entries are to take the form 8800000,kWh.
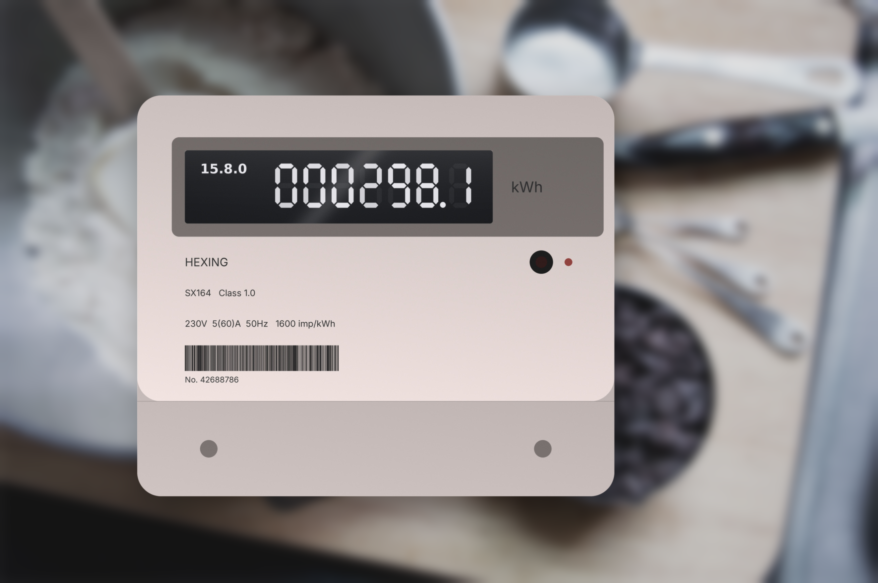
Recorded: 298.1,kWh
